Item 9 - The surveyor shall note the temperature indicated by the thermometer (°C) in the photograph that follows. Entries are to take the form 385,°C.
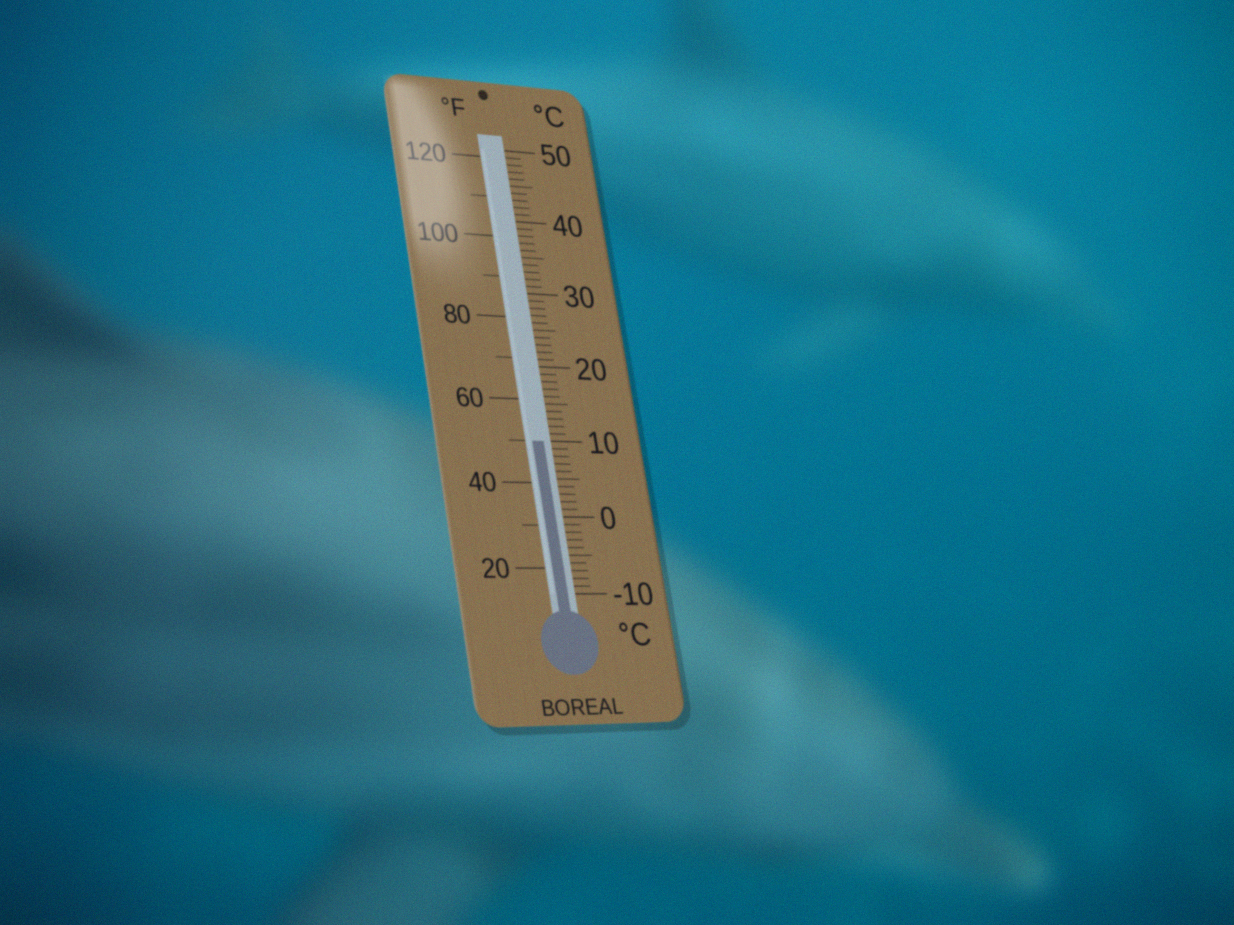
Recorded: 10,°C
